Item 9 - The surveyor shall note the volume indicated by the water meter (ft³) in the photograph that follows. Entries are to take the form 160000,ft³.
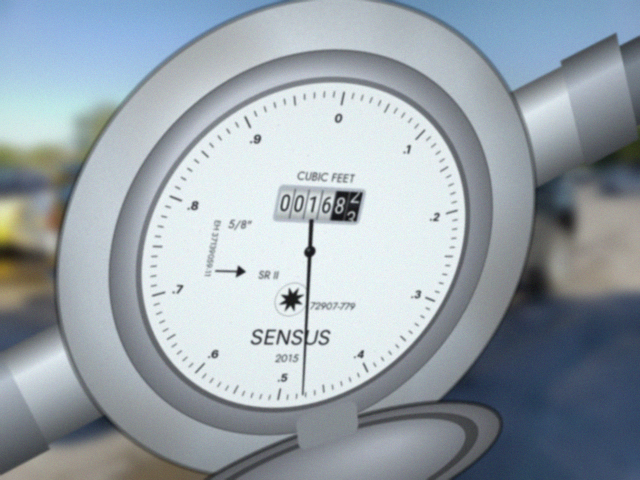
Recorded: 1682.47,ft³
